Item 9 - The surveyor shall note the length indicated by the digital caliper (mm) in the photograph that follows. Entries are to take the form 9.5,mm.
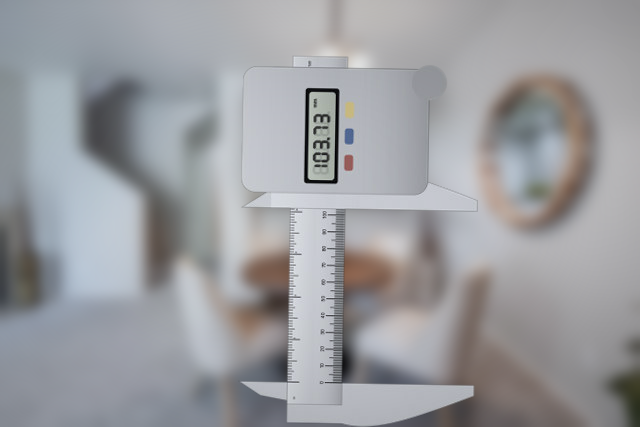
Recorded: 103.73,mm
